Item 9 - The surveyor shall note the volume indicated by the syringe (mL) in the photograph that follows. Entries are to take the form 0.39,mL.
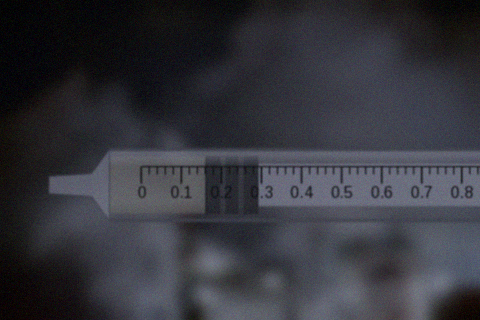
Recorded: 0.16,mL
